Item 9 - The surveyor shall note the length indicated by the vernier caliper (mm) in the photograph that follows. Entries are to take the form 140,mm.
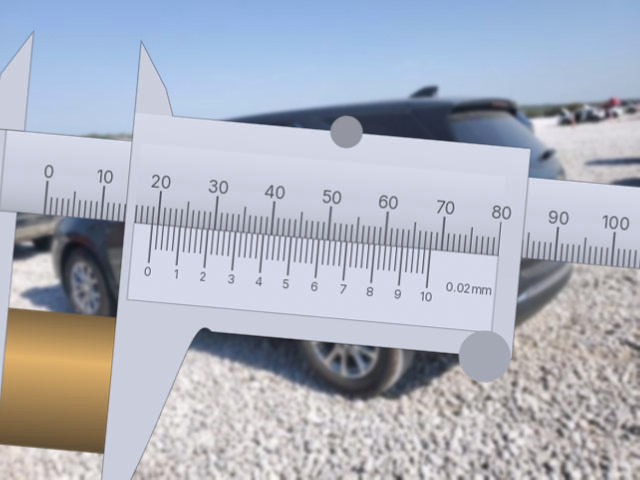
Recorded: 19.0,mm
